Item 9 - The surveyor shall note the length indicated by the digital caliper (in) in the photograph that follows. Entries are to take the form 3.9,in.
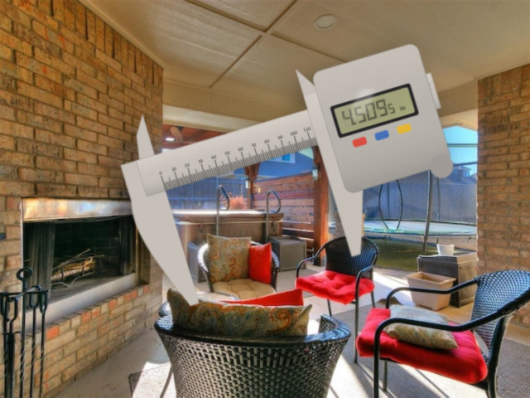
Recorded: 4.5095,in
